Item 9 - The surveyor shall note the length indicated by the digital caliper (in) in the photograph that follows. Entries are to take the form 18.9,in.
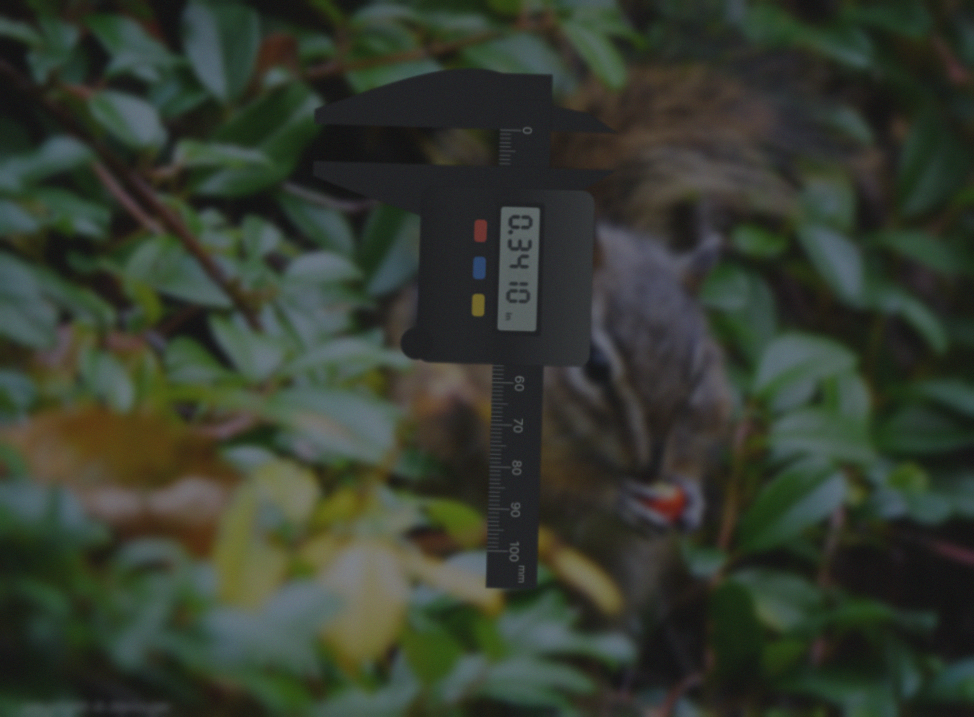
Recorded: 0.3410,in
